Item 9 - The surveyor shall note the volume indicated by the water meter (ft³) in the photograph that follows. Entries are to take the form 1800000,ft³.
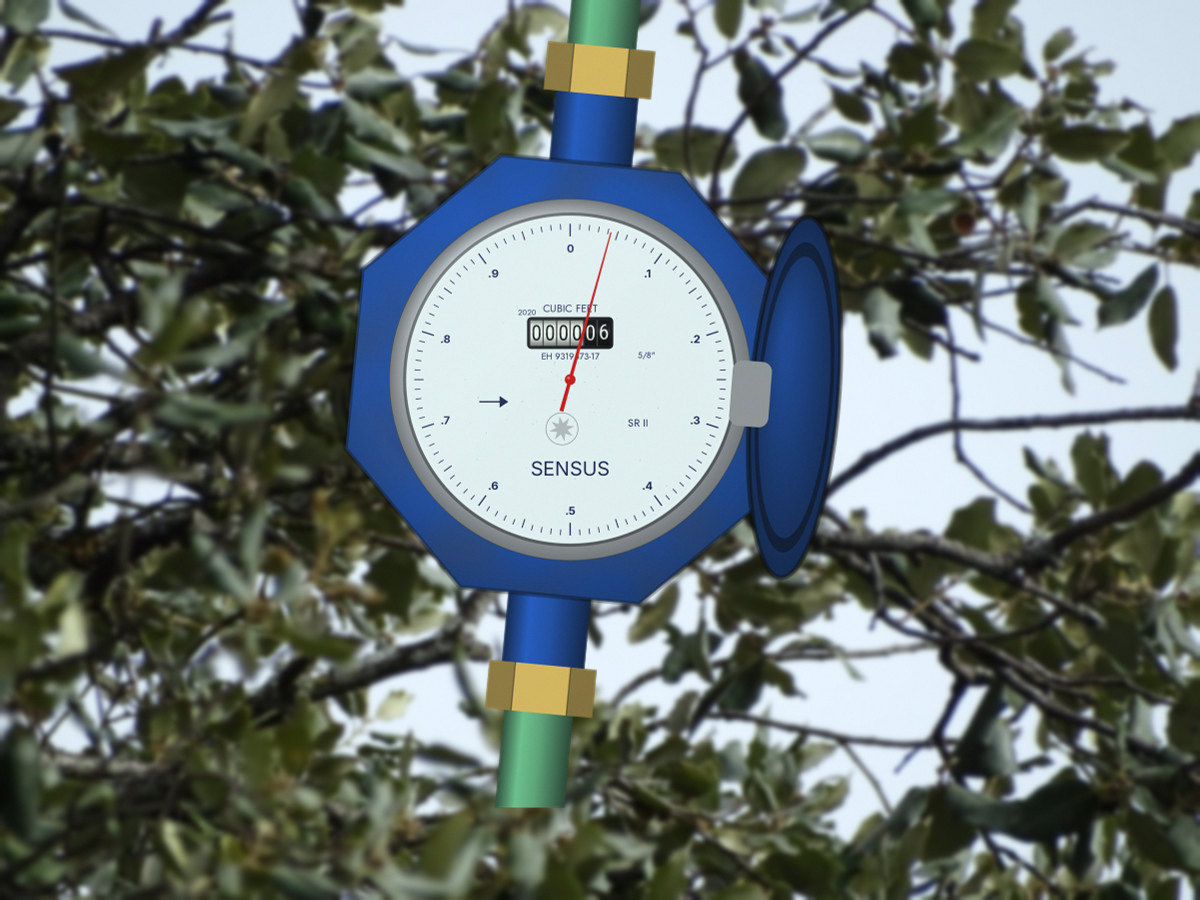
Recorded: 6.04,ft³
